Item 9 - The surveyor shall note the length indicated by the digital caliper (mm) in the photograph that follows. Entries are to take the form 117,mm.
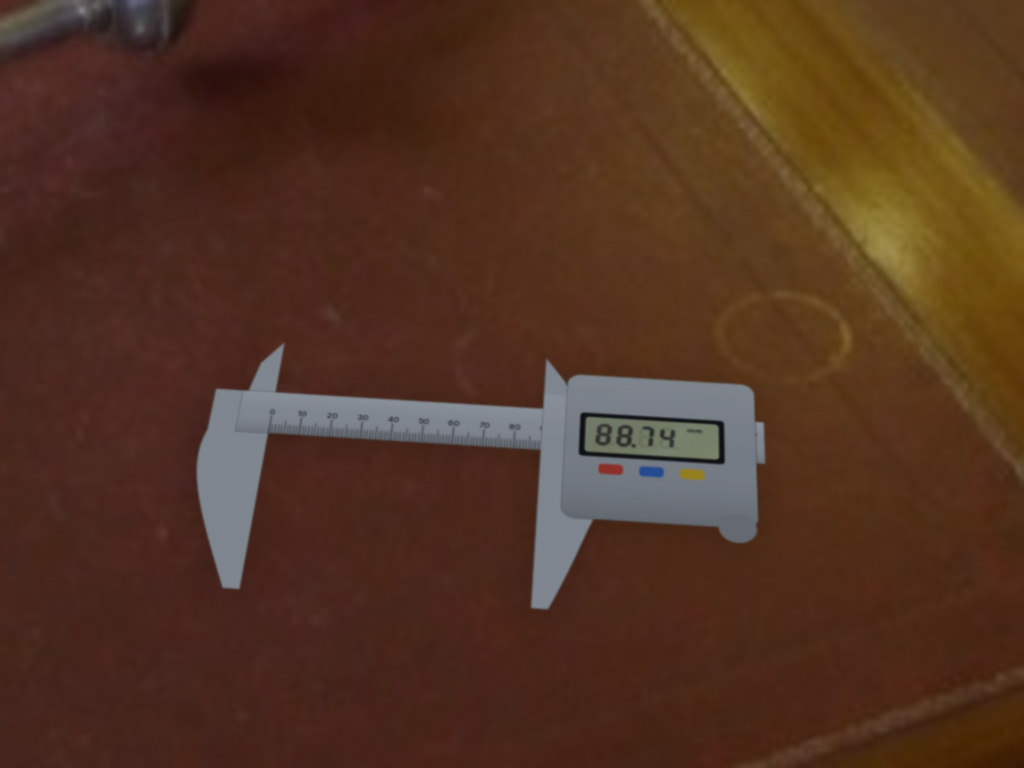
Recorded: 88.74,mm
